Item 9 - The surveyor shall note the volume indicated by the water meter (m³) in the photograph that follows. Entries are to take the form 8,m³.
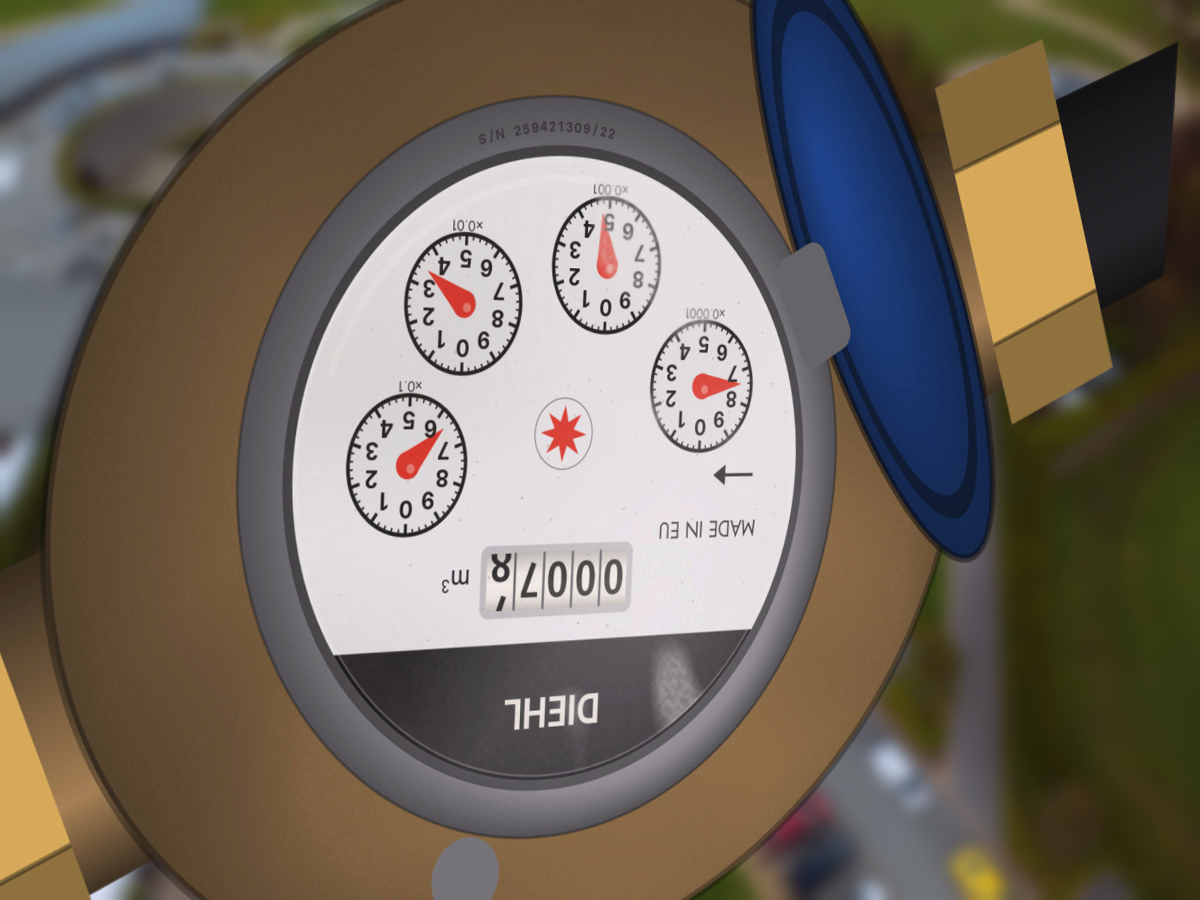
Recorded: 77.6347,m³
